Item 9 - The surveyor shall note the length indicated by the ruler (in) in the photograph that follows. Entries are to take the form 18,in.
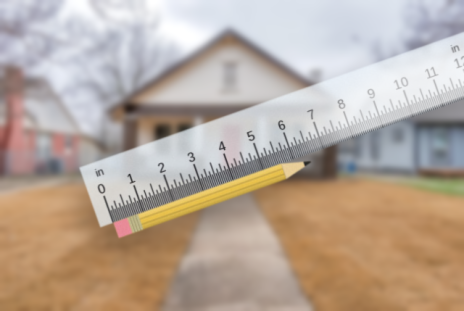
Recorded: 6.5,in
